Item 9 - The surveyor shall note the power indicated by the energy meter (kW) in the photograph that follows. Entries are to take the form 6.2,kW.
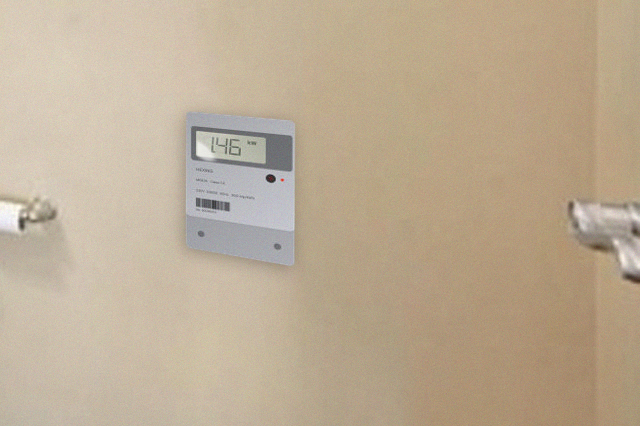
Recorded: 1.46,kW
